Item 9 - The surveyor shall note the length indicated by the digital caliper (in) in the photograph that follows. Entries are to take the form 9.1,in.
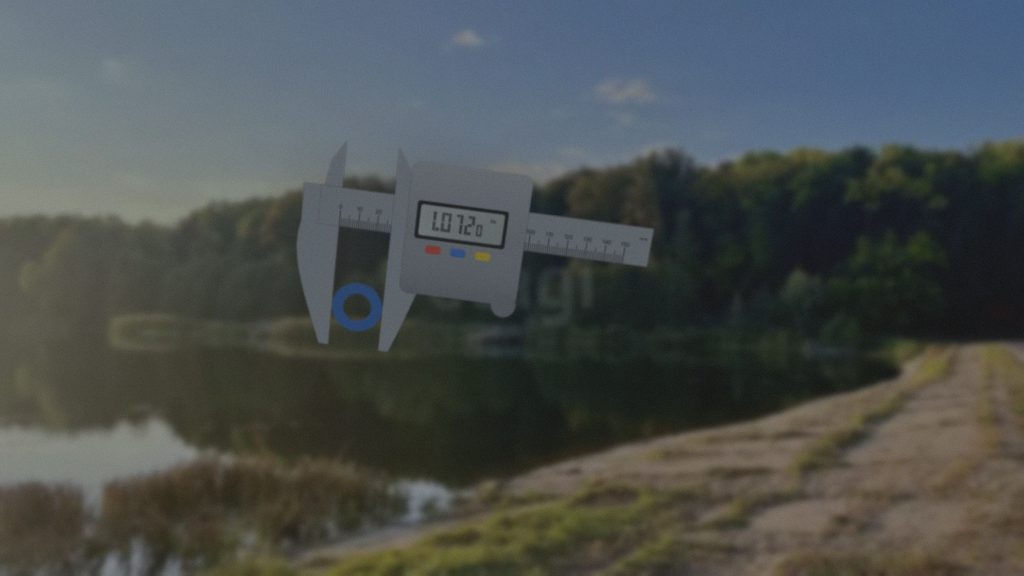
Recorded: 1.0720,in
